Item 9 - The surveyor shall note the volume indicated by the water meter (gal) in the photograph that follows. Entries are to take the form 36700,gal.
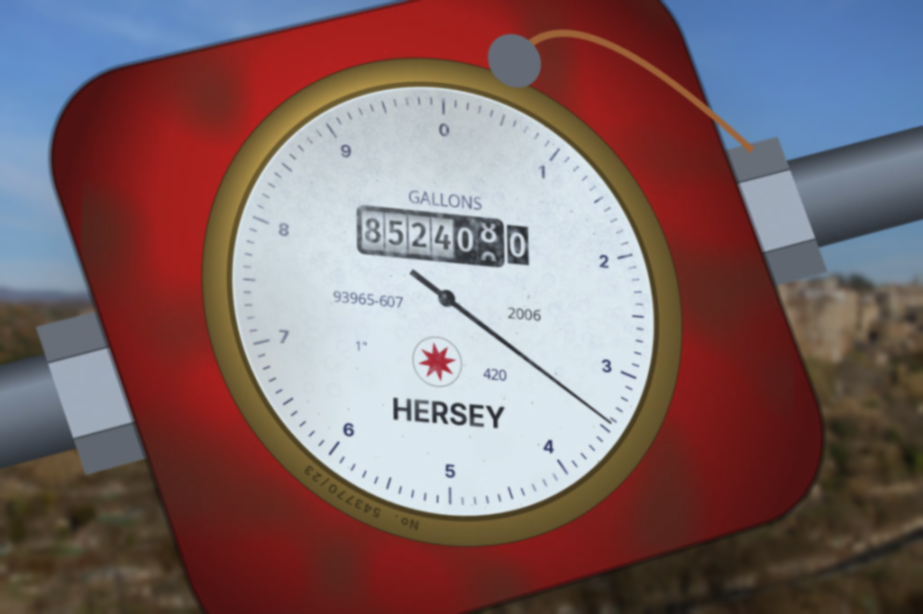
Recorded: 8524083.4,gal
